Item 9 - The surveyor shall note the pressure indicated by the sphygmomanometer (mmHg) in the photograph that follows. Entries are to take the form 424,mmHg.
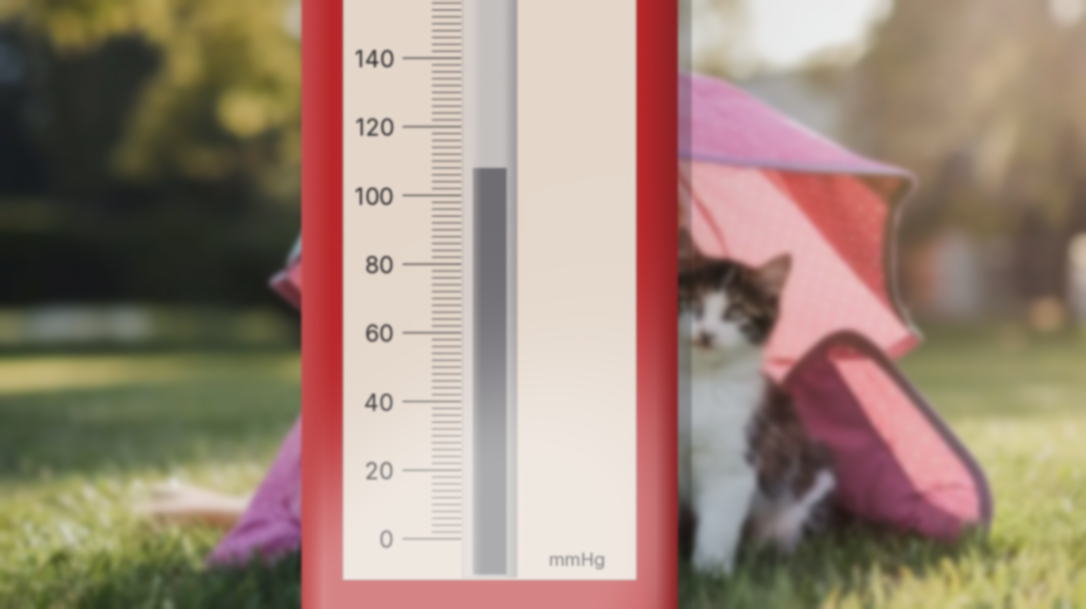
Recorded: 108,mmHg
